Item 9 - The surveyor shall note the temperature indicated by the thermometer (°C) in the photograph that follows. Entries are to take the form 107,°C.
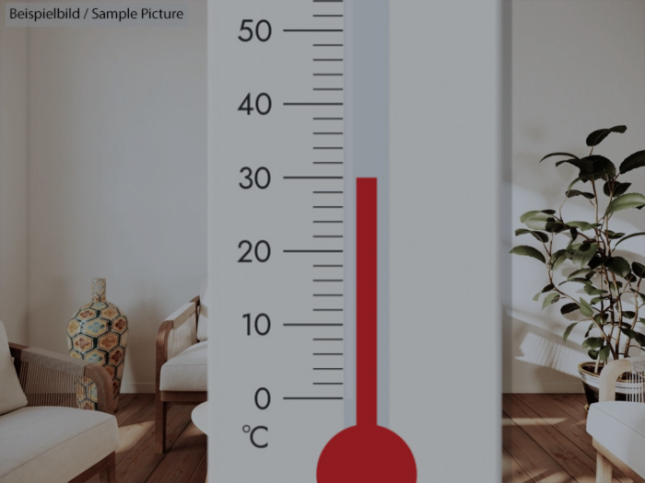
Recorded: 30,°C
